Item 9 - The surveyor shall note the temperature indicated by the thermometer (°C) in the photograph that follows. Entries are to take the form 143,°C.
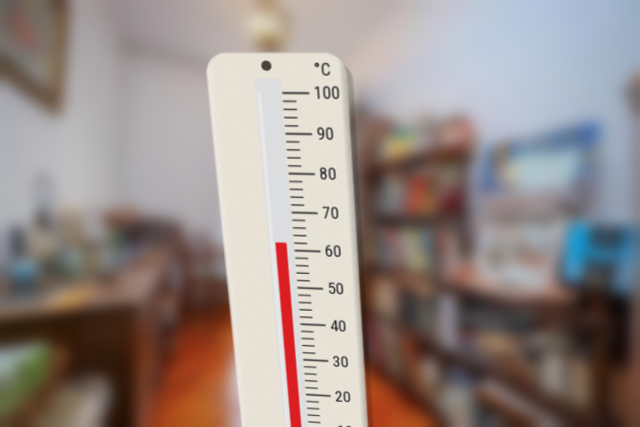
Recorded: 62,°C
